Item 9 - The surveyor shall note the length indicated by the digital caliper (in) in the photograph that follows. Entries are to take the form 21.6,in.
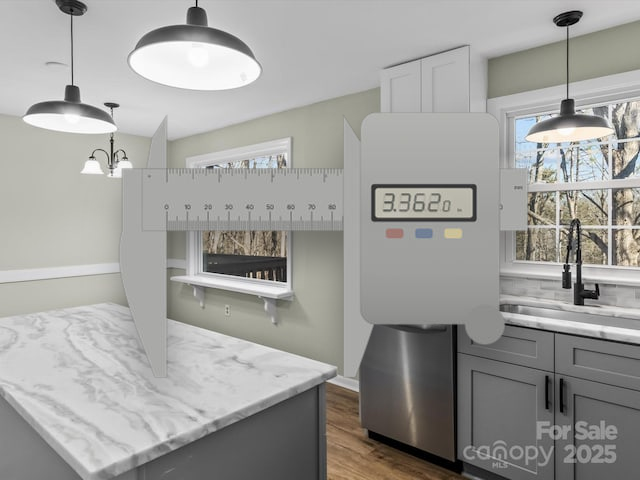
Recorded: 3.3620,in
